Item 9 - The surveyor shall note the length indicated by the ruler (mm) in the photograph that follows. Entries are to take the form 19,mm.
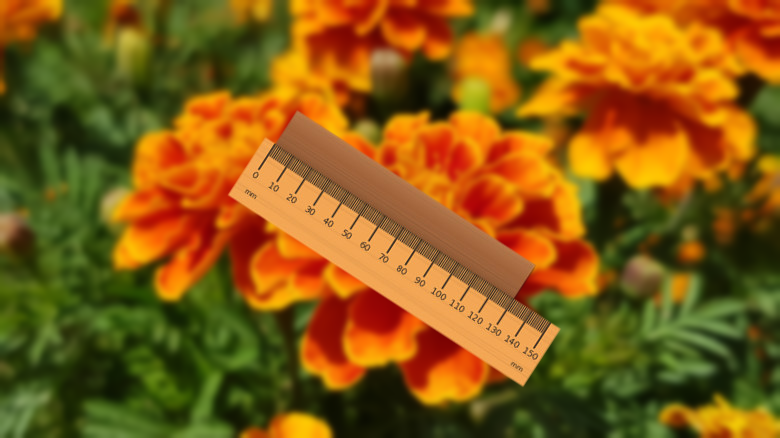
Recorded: 130,mm
